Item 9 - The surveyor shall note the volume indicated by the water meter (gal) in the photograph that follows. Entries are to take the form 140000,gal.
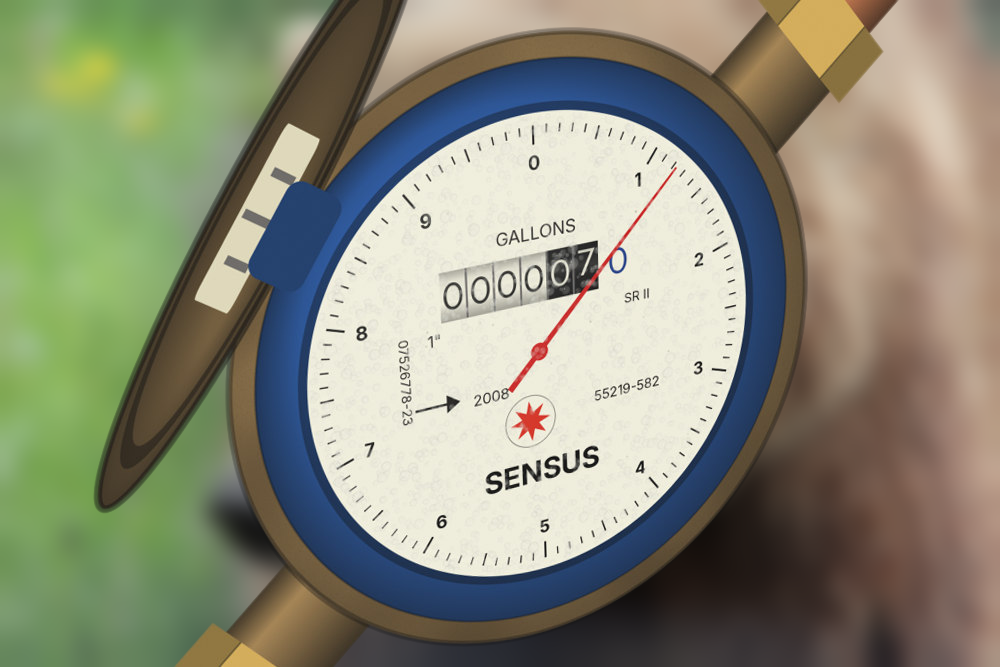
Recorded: 71.2,gal
